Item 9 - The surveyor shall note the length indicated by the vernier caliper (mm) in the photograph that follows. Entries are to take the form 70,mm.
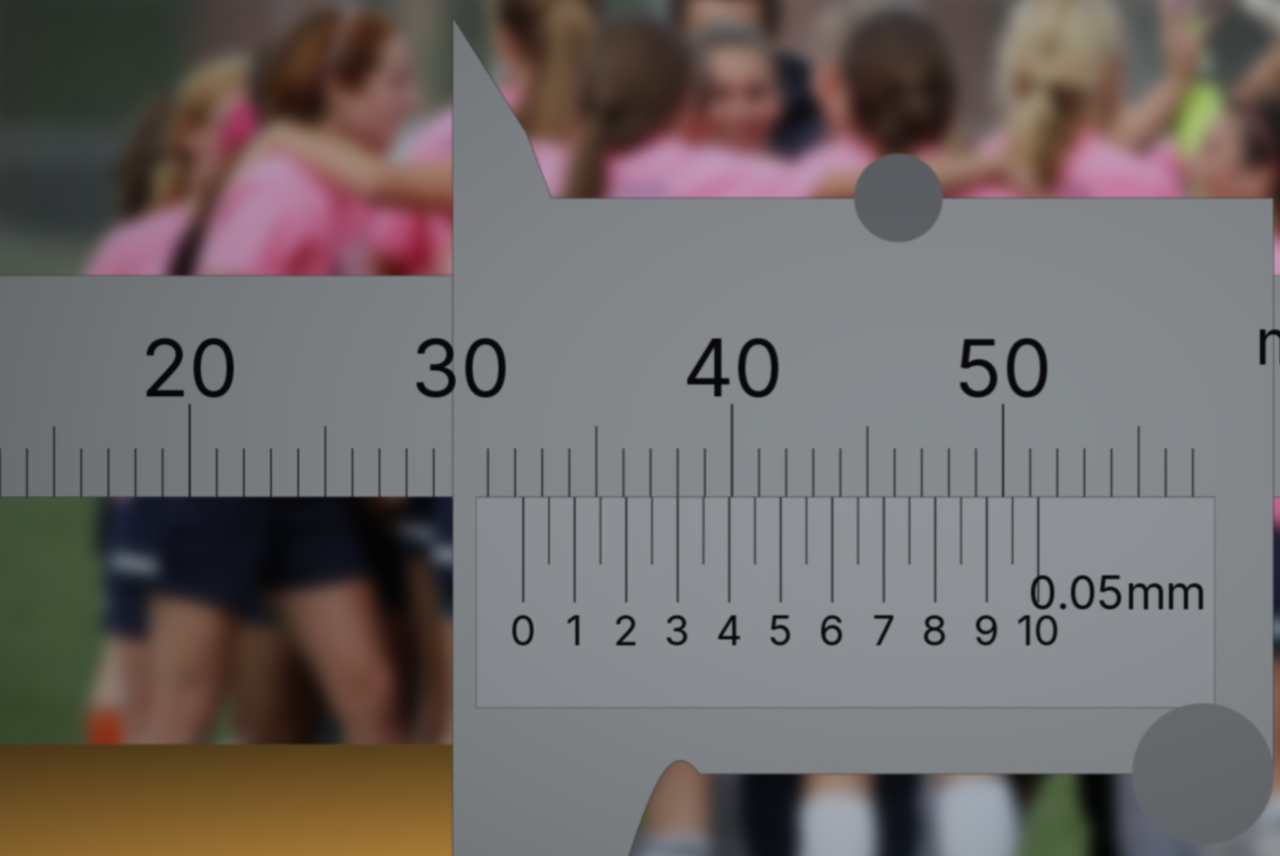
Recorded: 32.3,mm
